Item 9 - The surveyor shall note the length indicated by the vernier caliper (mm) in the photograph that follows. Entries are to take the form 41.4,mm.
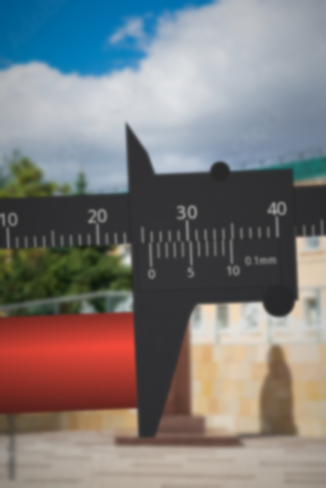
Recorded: 25.8,mm
